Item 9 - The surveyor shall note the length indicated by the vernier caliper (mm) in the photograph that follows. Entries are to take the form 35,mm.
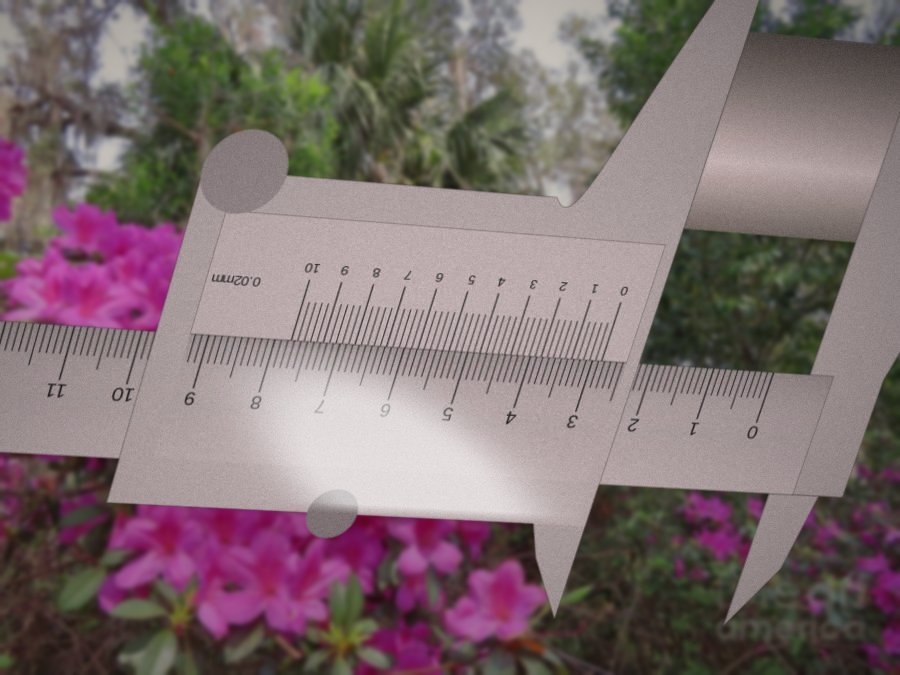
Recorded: 28.5,mm
